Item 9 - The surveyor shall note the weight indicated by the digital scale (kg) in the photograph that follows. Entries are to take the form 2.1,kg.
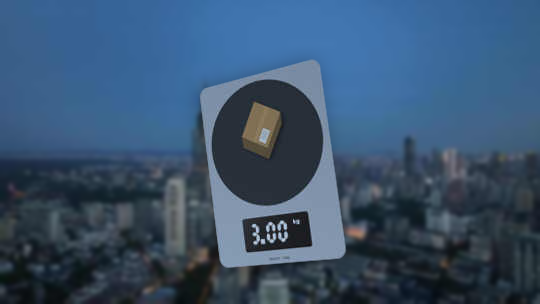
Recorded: 3.00,kg
